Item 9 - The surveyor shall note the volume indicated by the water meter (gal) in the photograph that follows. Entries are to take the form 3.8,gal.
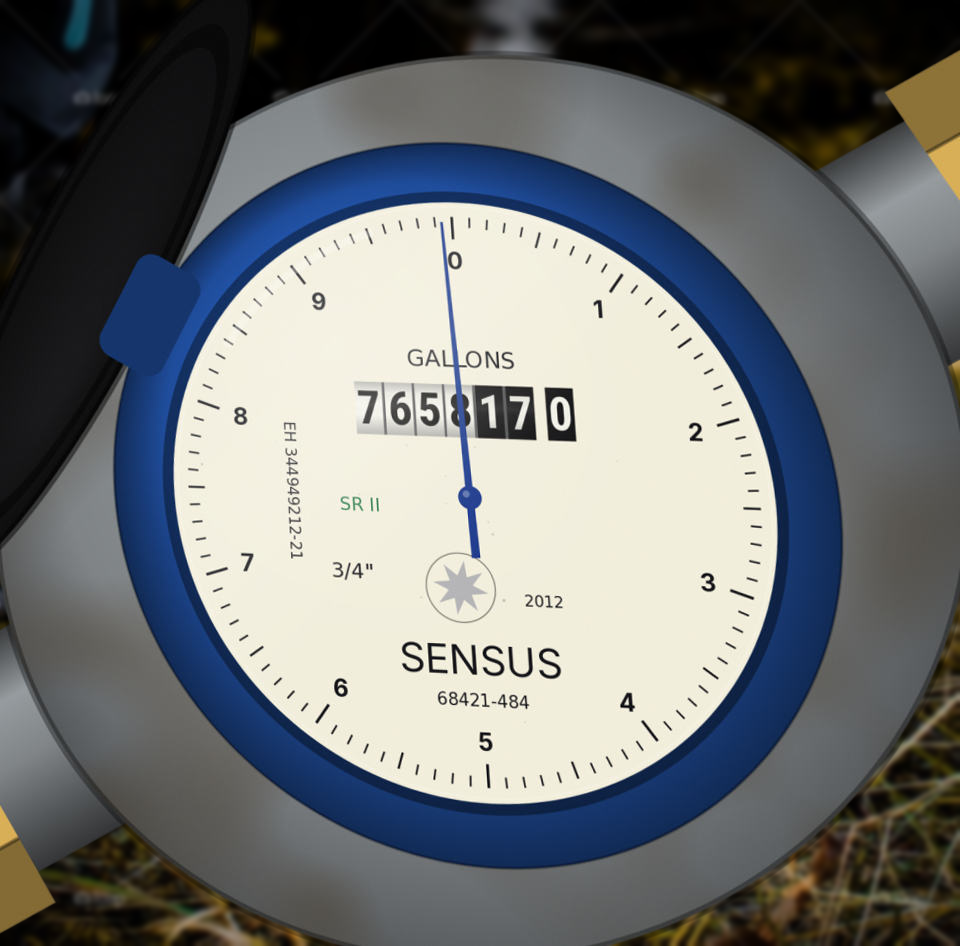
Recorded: 7658169.9,gal
